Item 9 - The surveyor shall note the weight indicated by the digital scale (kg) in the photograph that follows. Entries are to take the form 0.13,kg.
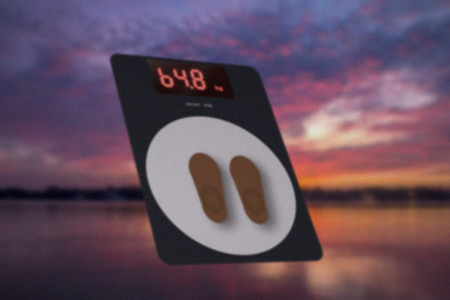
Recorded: 64.8,kg
